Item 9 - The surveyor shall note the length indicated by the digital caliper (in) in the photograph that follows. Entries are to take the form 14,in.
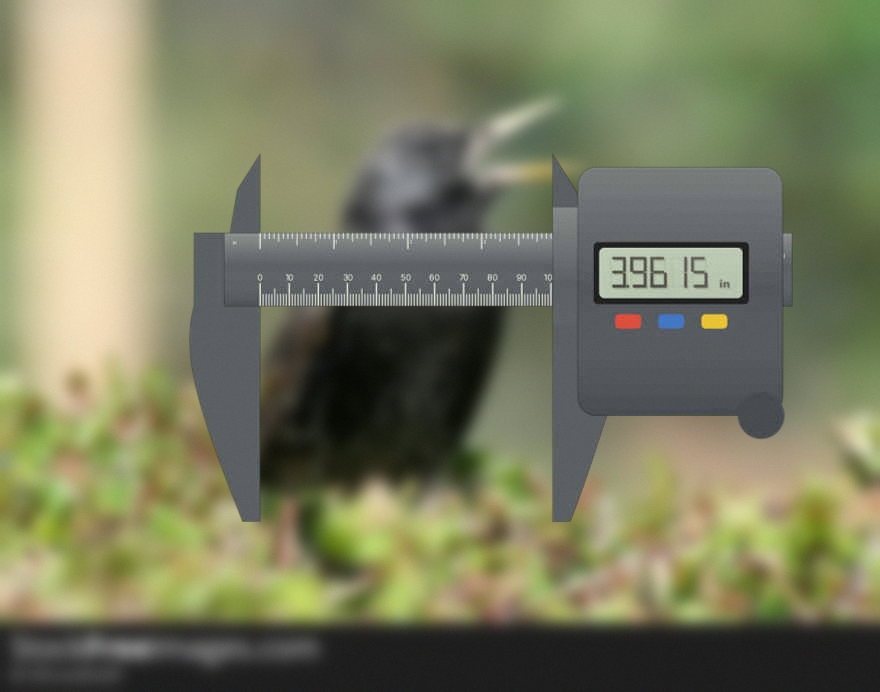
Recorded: 3.9615,in
